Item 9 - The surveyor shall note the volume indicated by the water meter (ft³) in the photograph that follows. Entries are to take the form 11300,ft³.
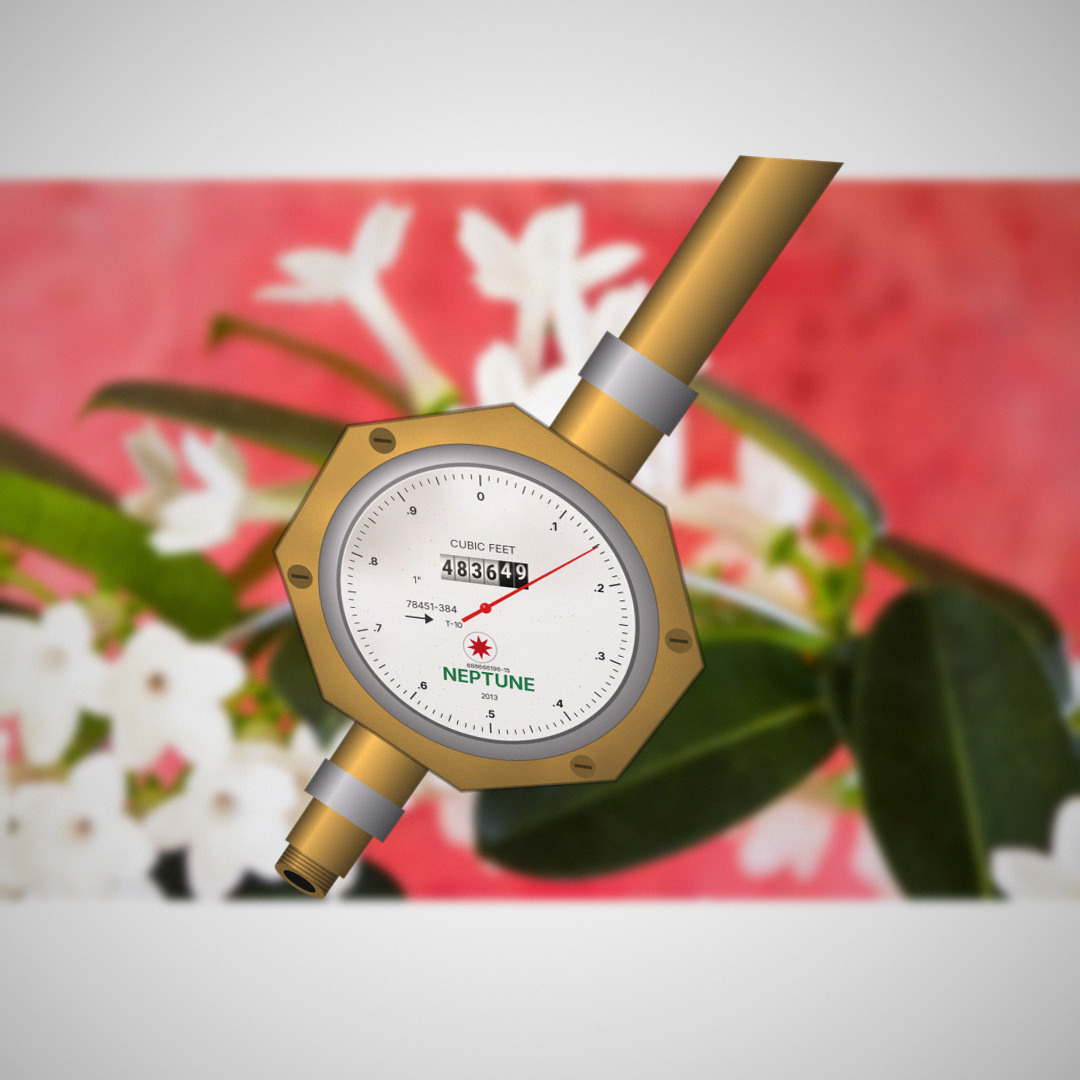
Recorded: 483649.15,ft³
